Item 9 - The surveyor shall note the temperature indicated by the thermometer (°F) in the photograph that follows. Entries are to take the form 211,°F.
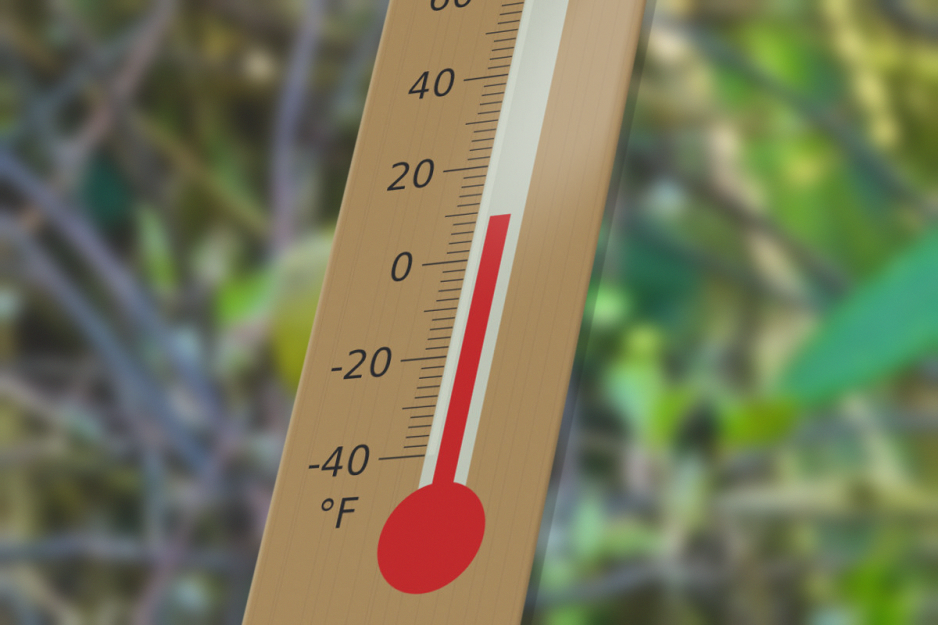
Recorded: 9,°F
